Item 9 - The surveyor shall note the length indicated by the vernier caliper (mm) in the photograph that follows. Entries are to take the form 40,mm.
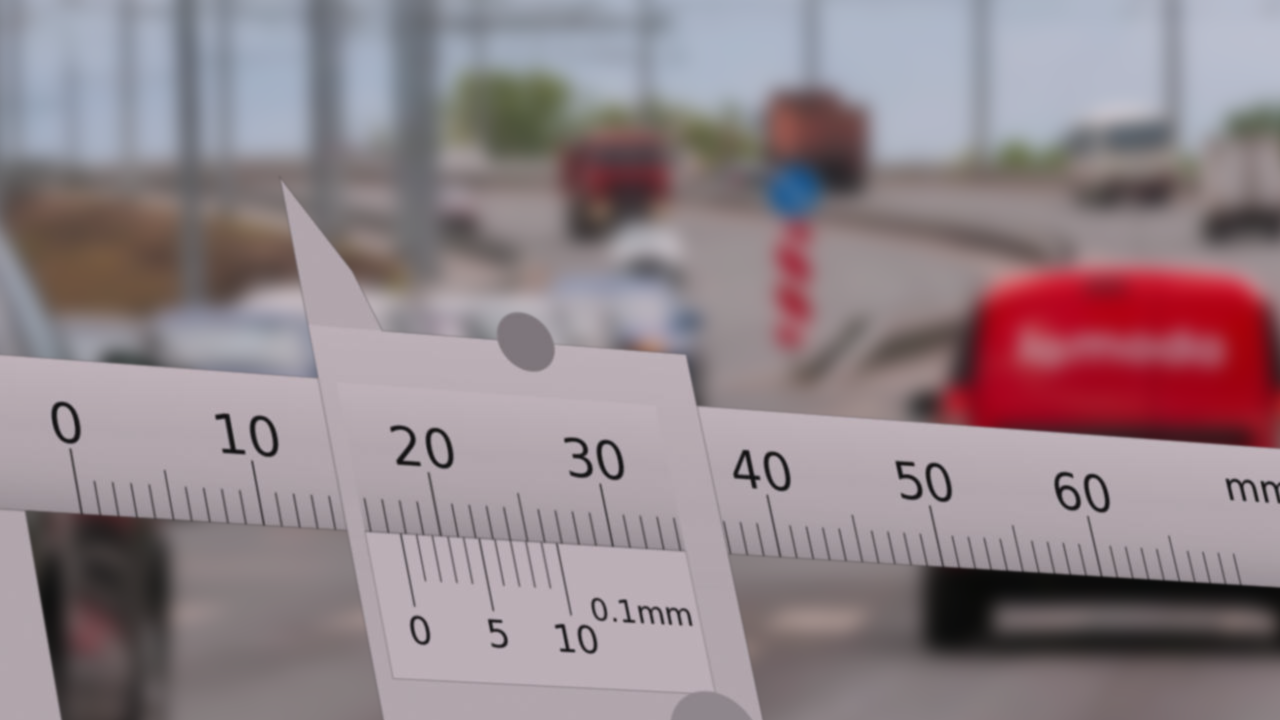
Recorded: 17.7,mm
